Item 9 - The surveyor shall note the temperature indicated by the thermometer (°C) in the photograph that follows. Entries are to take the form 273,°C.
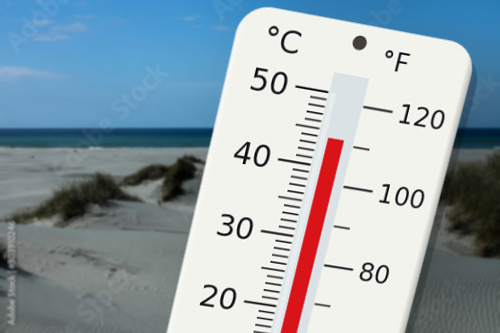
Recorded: 44,°C
